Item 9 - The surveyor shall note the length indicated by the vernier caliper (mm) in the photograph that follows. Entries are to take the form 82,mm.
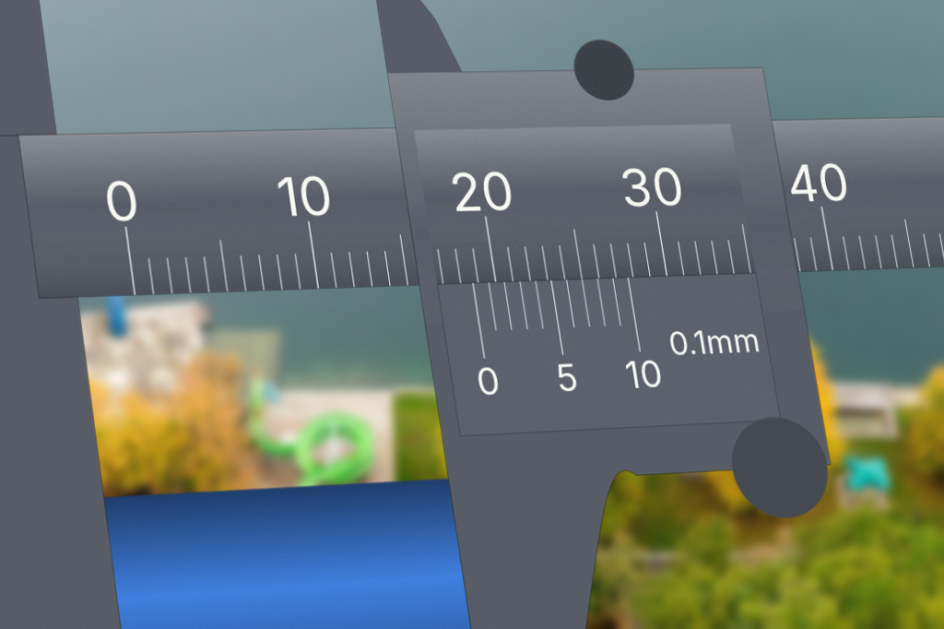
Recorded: 18.7,mm
